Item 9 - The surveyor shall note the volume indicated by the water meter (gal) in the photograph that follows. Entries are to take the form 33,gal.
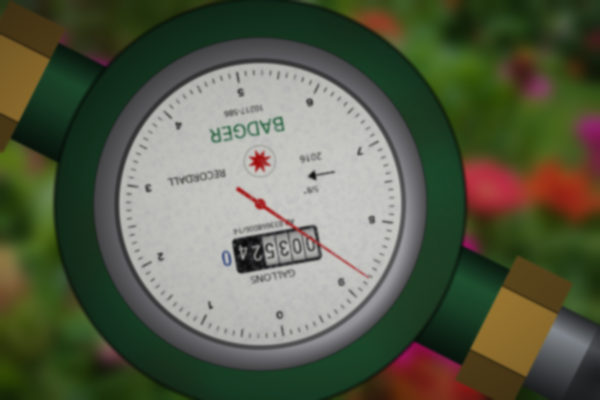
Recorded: 35238.7,gal
